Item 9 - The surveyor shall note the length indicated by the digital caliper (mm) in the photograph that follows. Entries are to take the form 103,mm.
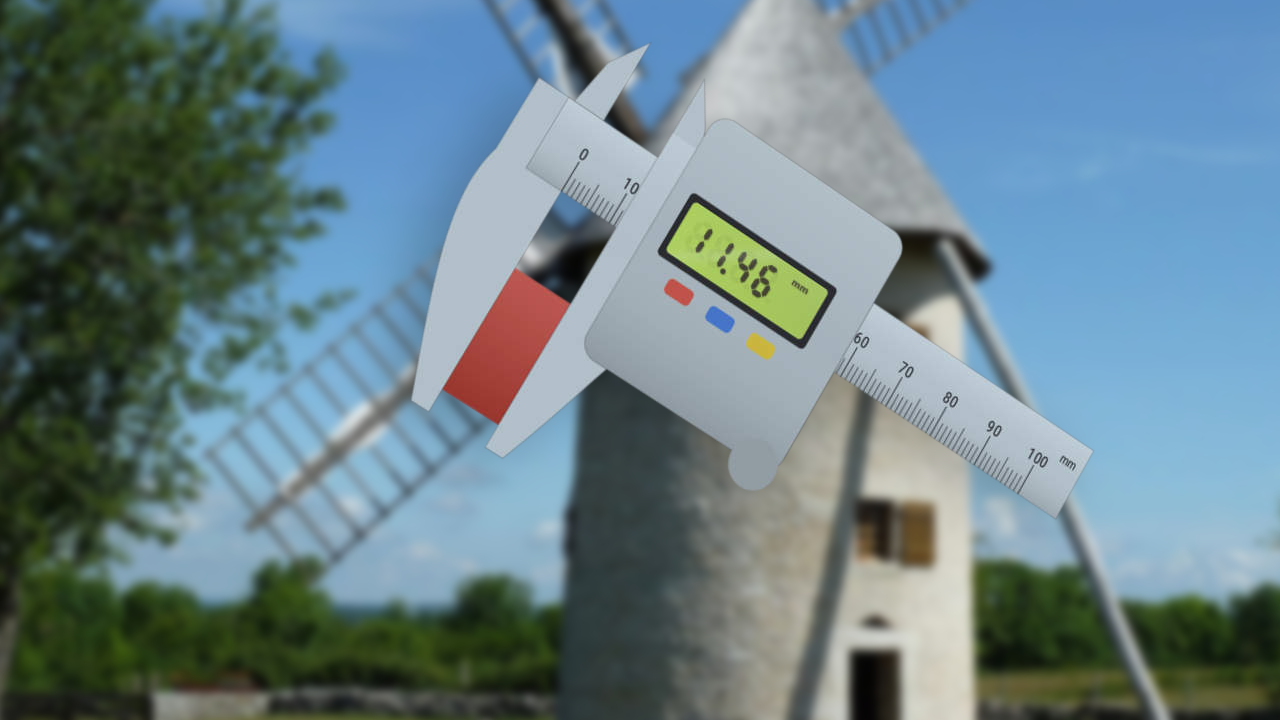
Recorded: 11.46,mm
